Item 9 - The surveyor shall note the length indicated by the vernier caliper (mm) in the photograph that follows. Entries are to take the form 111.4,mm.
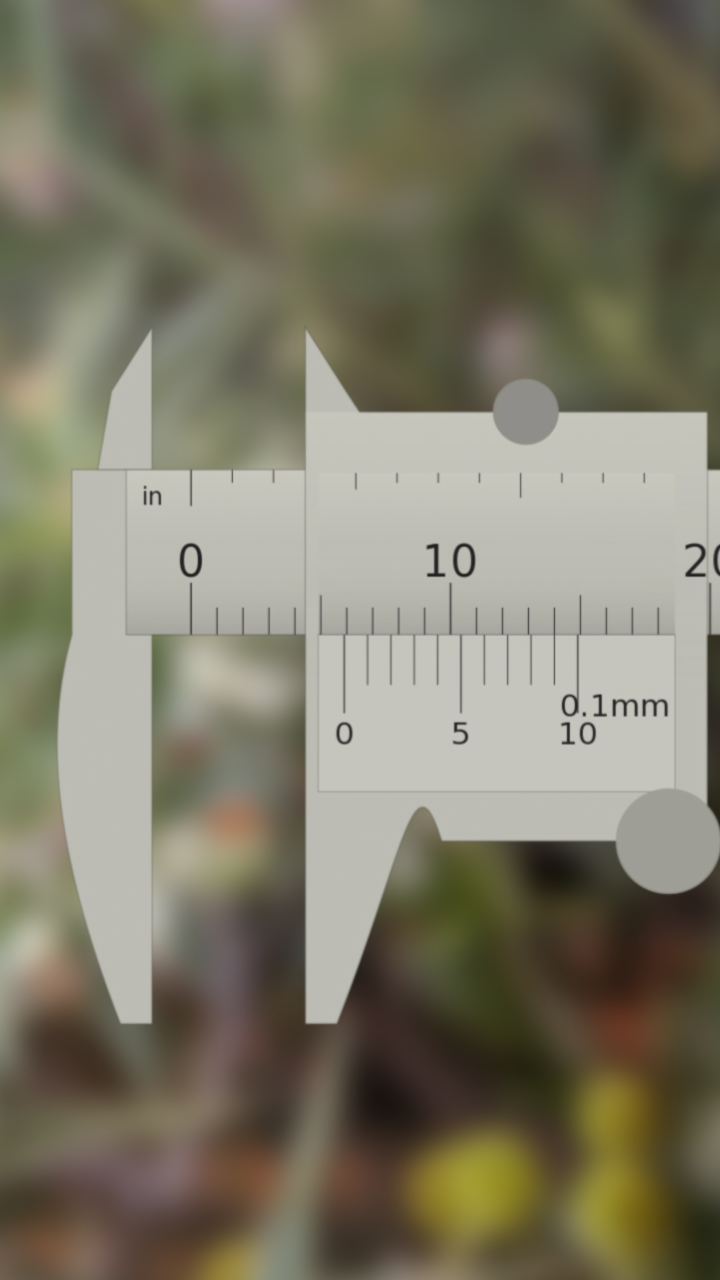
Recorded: 5.9,mm
